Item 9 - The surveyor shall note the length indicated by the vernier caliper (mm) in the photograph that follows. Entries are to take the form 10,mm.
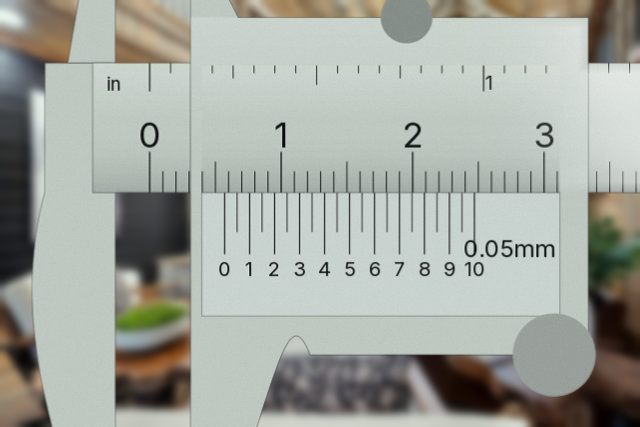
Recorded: 5.7,mm
